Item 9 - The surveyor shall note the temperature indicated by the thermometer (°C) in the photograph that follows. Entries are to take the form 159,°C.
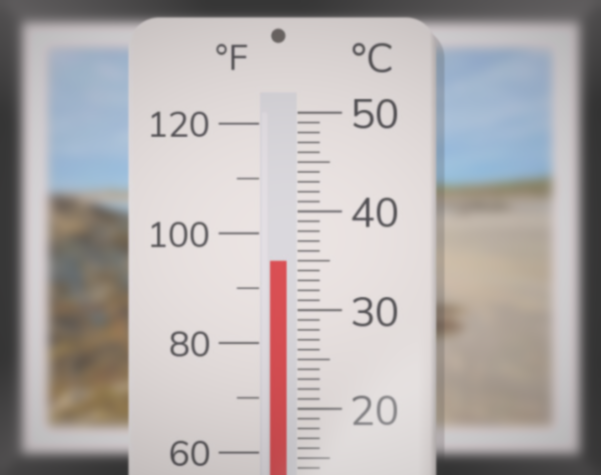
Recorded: 35,°C
